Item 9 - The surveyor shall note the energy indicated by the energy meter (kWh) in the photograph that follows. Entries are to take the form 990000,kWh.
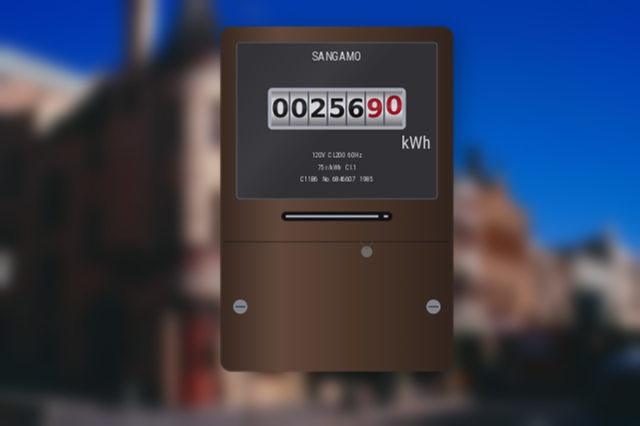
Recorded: 256.90,kWh
